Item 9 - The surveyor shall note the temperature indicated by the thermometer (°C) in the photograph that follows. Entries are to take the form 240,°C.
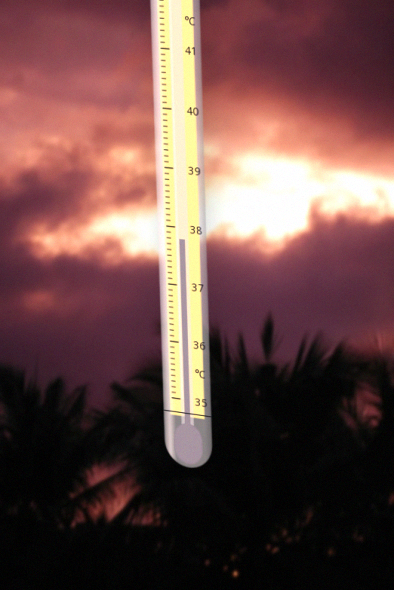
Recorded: 37.8,°C
